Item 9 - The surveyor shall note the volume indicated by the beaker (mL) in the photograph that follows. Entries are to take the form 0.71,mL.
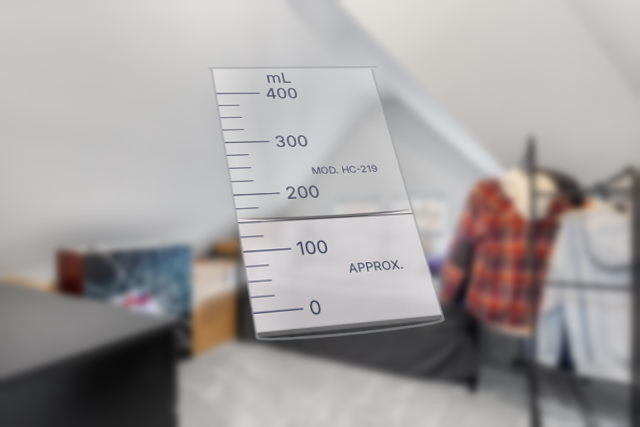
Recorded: 150,mL
